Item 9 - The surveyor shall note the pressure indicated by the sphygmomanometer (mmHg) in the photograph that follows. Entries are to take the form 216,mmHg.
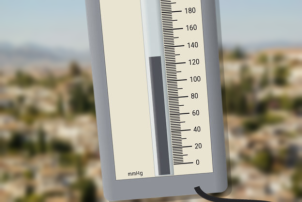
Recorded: 130,mmHg
